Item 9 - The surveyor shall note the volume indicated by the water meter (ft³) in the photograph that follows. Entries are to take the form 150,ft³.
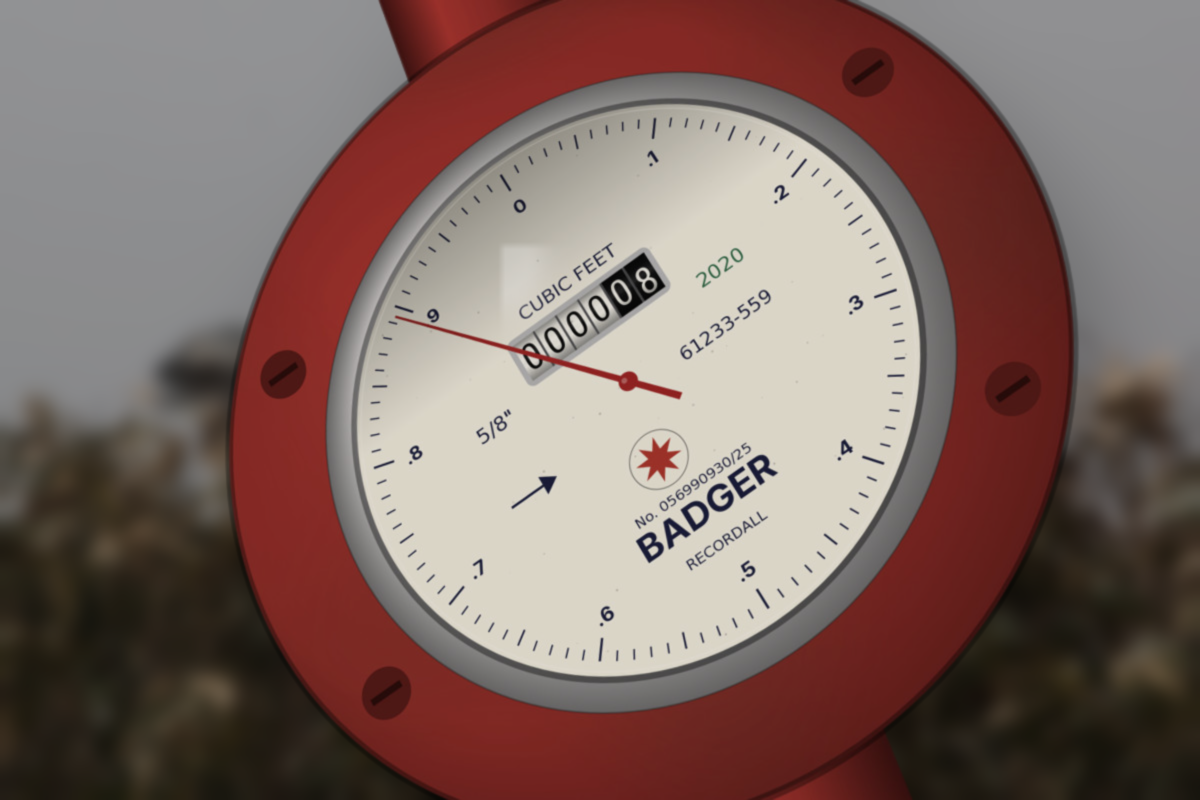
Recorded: 7.89,ft³
